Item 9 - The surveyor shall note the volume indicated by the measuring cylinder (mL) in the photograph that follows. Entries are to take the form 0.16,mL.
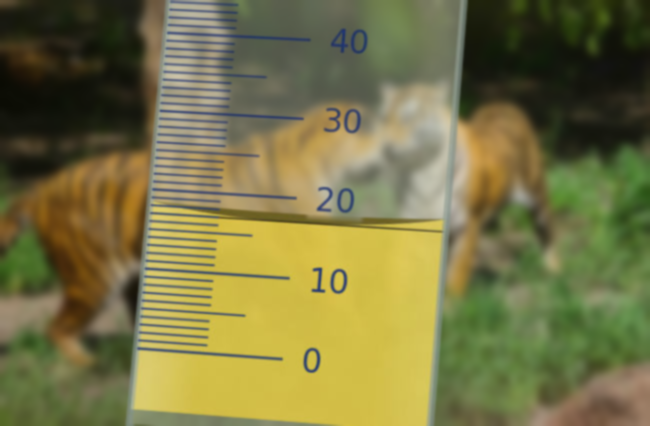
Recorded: 17,mL
